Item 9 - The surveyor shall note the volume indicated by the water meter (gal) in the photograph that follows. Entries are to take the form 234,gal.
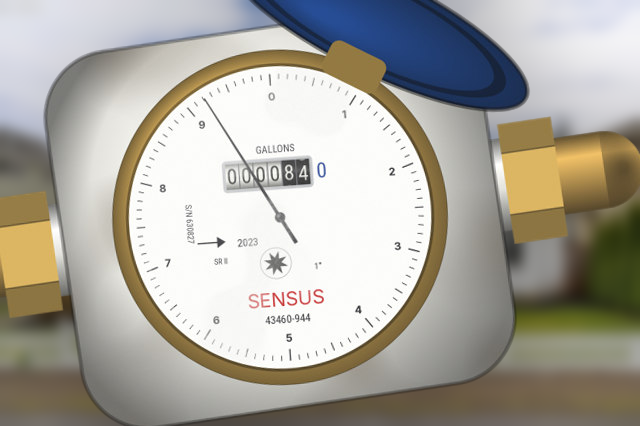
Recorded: 839.2,gal
